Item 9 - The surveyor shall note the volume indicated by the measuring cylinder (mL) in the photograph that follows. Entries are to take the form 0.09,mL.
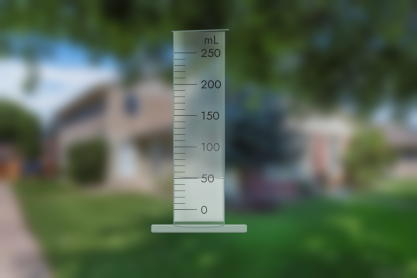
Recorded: 50,mL
